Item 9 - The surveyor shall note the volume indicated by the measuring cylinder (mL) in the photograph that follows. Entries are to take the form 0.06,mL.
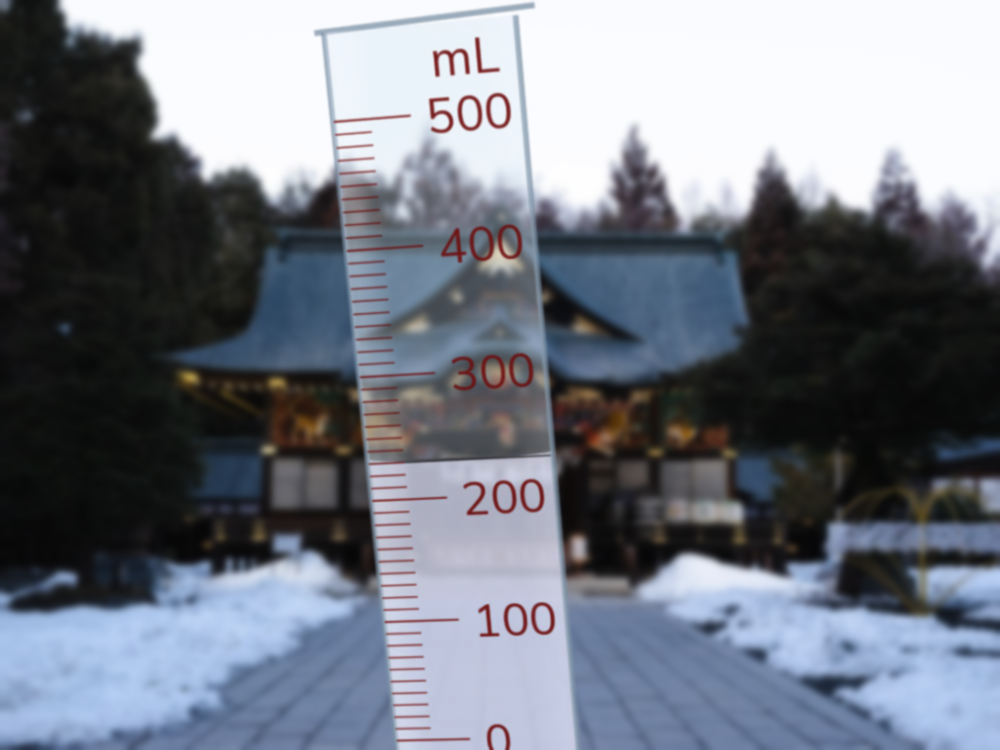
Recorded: 230,mL
